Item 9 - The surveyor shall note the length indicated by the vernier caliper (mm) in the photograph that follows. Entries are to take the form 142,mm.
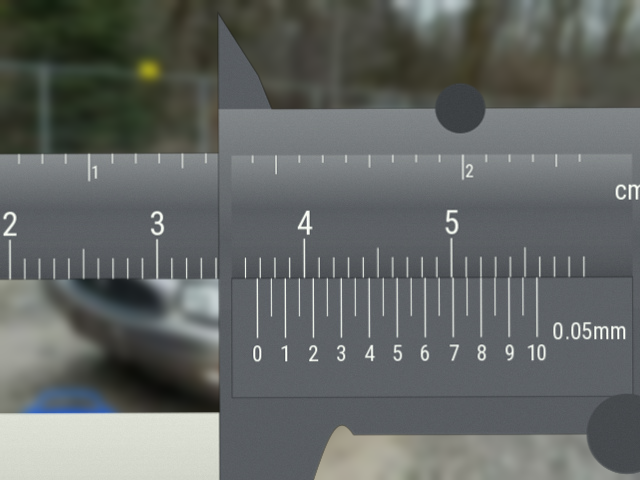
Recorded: 36.8,mm
